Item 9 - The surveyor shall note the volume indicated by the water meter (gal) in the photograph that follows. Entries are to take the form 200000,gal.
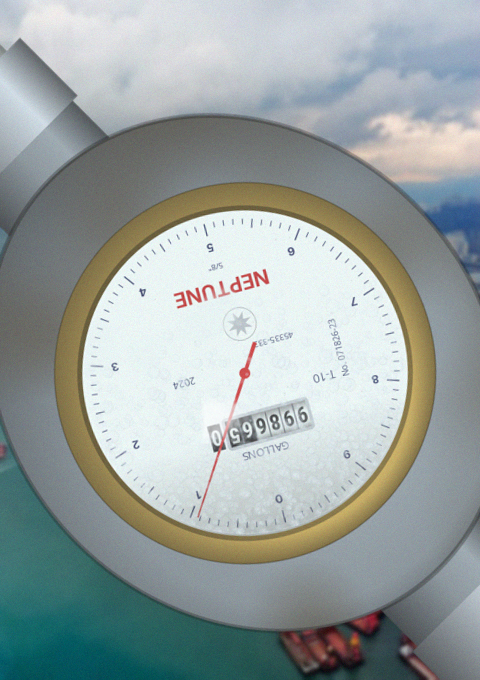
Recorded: 9986650.9,gal
